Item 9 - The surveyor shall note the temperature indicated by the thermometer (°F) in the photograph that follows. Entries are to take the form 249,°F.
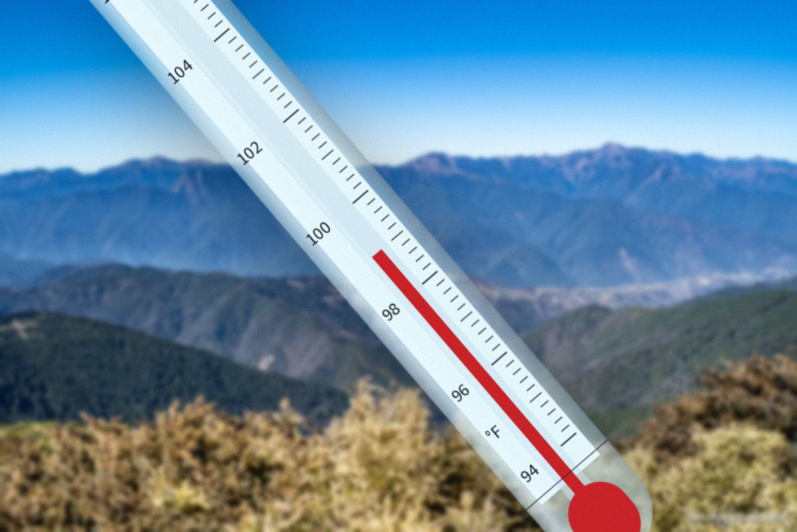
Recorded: 99,°F
